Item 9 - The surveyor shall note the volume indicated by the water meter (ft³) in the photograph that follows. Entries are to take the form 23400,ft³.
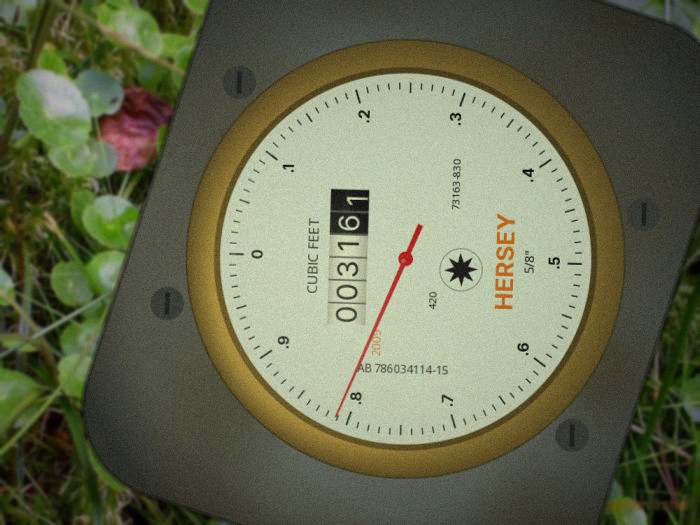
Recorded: 3160.81,ft³
